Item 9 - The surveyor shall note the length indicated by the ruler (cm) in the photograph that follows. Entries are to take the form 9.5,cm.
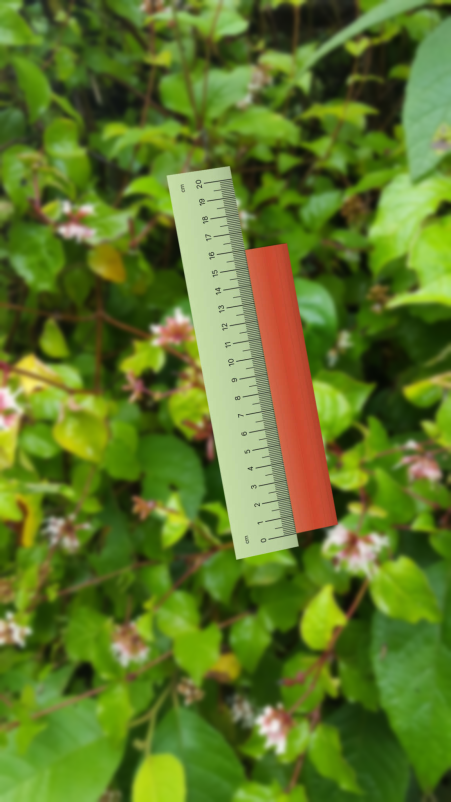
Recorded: 16,cm
